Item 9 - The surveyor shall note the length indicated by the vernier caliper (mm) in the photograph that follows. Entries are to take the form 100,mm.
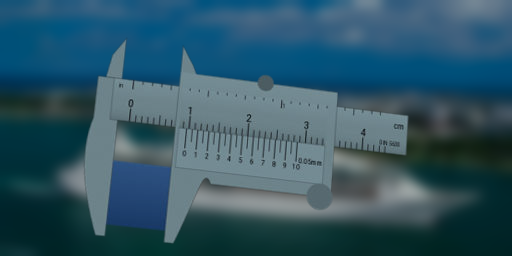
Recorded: 9.6,mm
